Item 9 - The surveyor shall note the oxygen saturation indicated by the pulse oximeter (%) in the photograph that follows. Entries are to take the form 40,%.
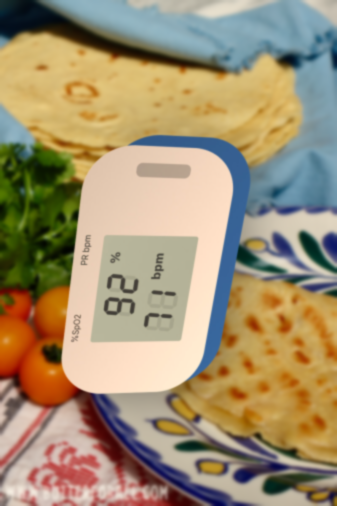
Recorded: 92,%
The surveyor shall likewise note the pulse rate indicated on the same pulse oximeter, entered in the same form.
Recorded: 71,bpm
